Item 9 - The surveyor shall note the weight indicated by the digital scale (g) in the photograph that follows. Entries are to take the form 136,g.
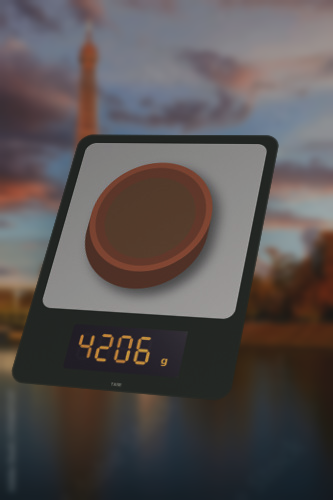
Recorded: 4206,g
